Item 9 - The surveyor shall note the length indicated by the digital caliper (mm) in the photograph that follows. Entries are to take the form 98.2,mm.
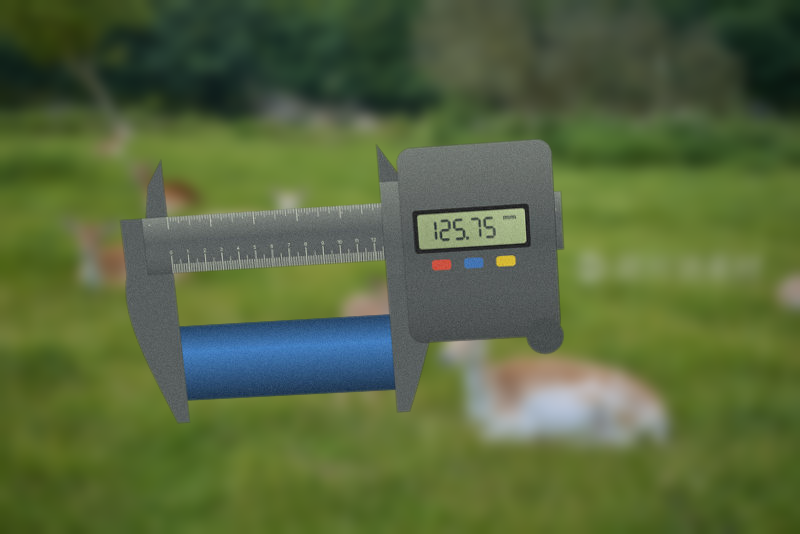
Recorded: 125.75,mm
